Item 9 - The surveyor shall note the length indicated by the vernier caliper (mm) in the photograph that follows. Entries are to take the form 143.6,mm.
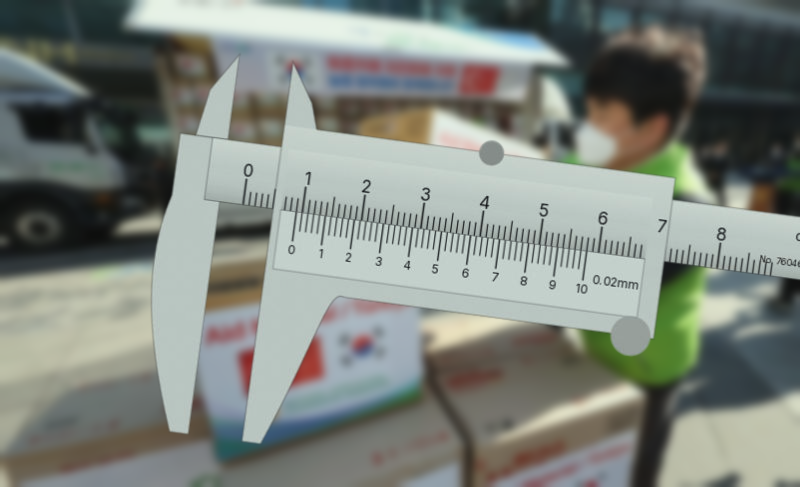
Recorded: 9.0,mm
